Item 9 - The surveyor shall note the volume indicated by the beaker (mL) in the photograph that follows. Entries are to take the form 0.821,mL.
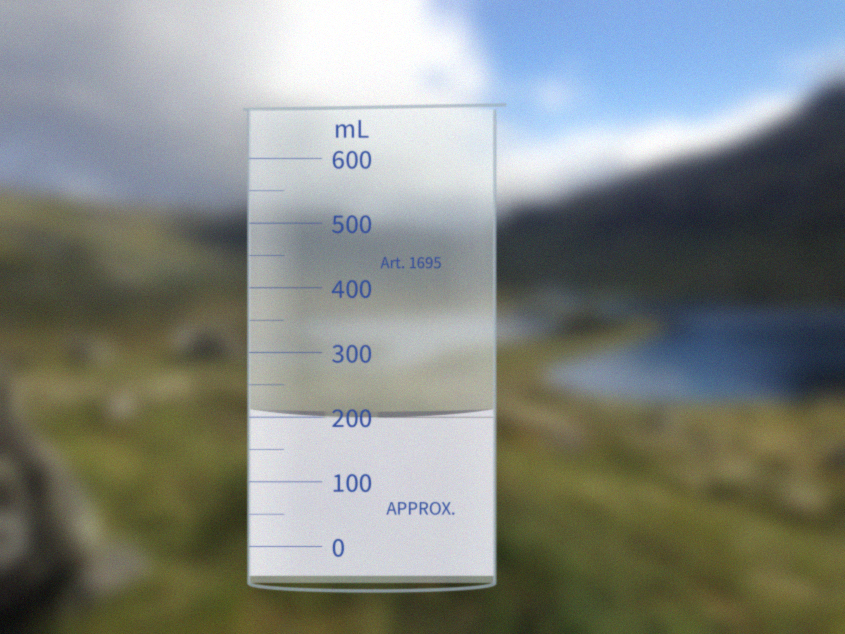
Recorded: 200,mL
